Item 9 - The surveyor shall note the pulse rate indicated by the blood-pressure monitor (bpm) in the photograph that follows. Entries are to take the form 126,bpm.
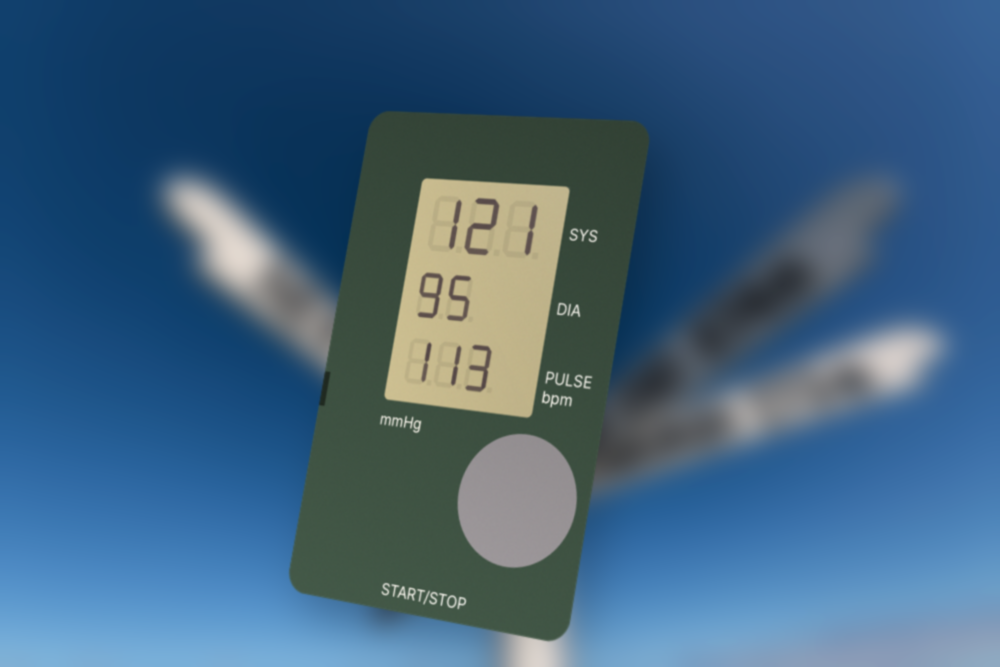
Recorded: 113,bpm
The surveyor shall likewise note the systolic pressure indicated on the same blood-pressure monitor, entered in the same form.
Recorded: 121,mmHg
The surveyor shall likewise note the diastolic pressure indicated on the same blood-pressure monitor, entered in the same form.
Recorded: 95,mmHg
